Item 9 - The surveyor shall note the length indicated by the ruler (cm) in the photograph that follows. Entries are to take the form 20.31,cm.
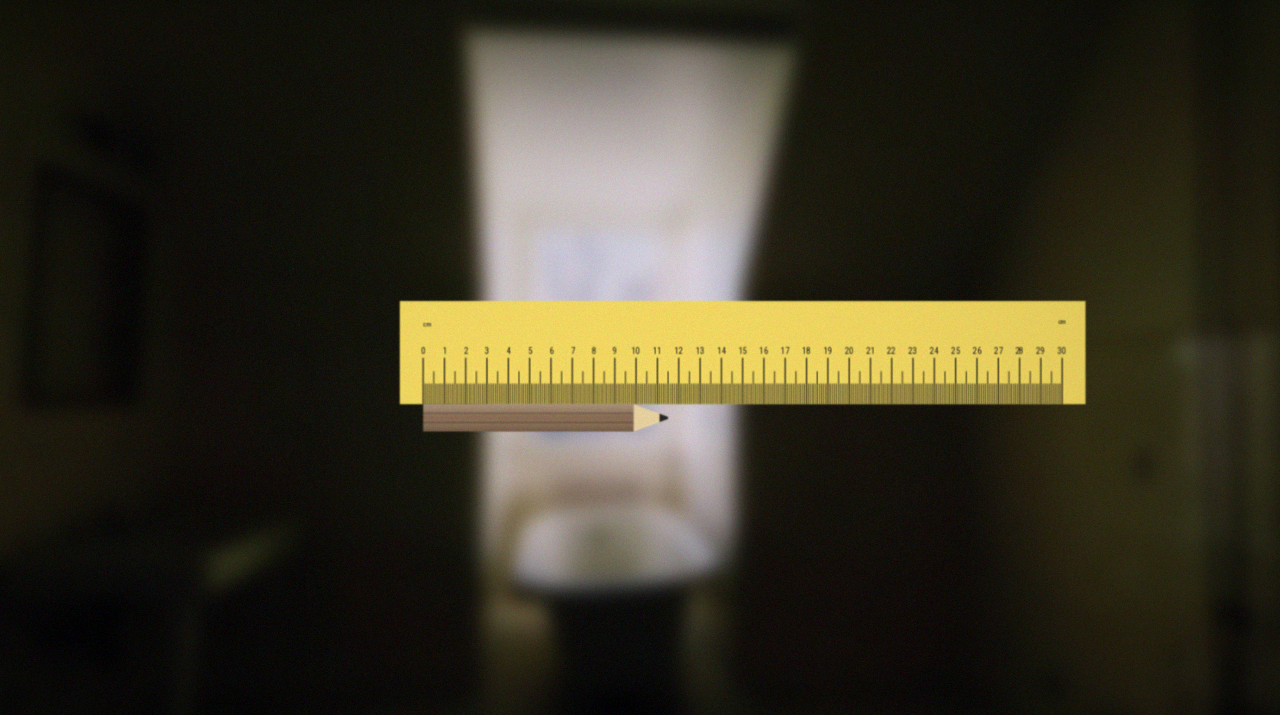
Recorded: 11.5,cm
